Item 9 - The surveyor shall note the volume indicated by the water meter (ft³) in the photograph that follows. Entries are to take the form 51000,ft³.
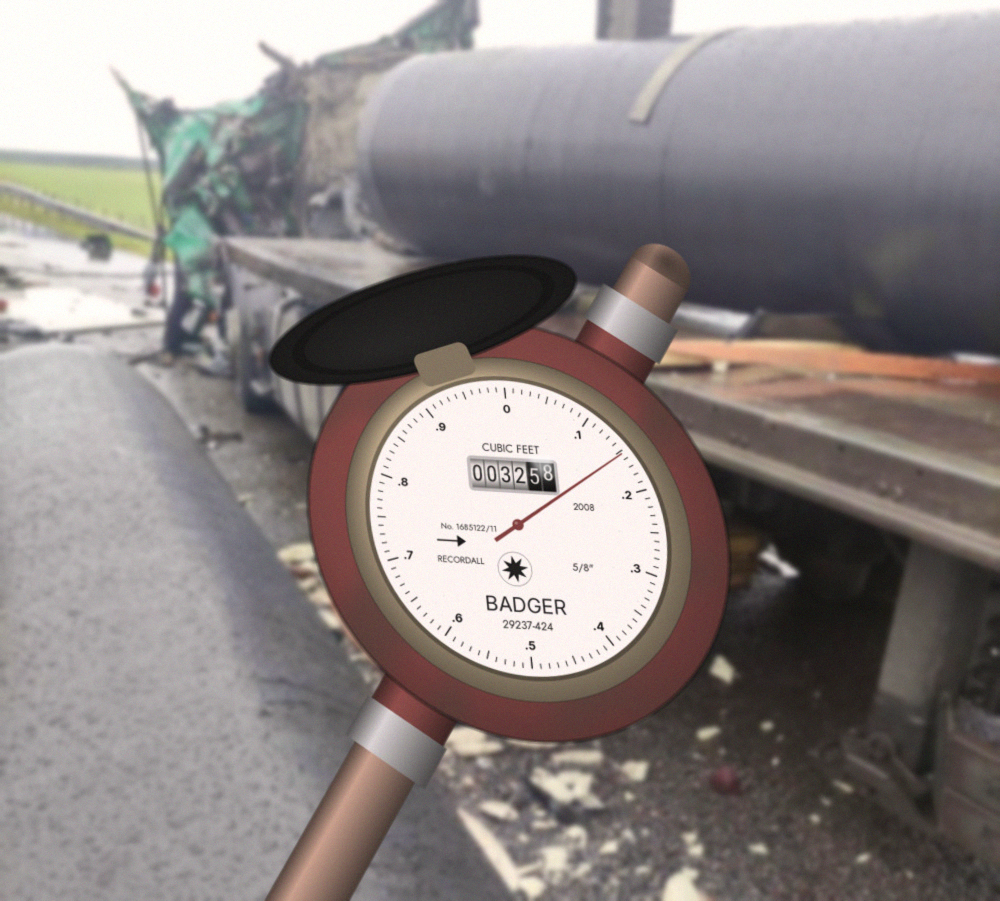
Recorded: 3258.15,ft³
